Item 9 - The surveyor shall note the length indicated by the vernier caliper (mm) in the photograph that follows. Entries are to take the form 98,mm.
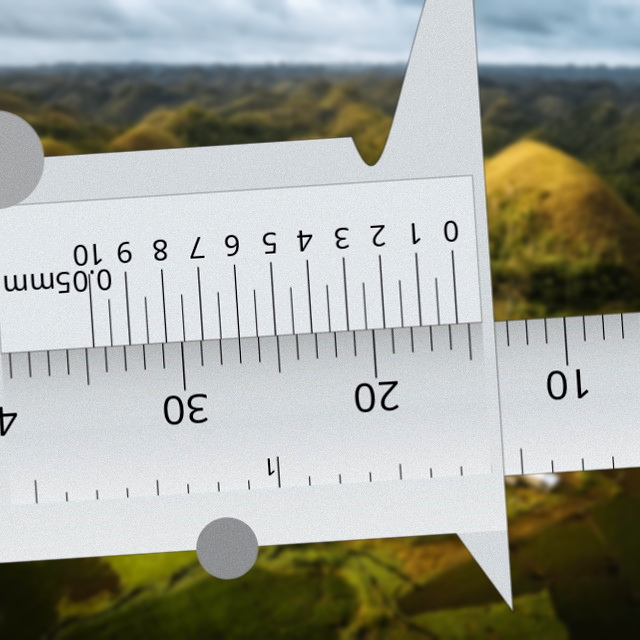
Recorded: 15.6,mm
